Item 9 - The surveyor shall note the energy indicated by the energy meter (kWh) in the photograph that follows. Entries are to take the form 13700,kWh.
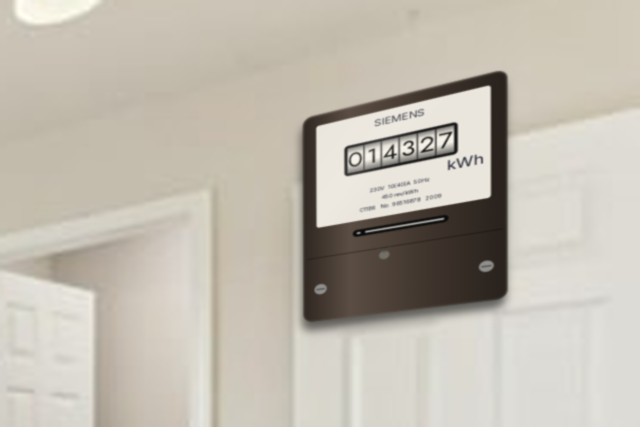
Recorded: 14327,kWh
